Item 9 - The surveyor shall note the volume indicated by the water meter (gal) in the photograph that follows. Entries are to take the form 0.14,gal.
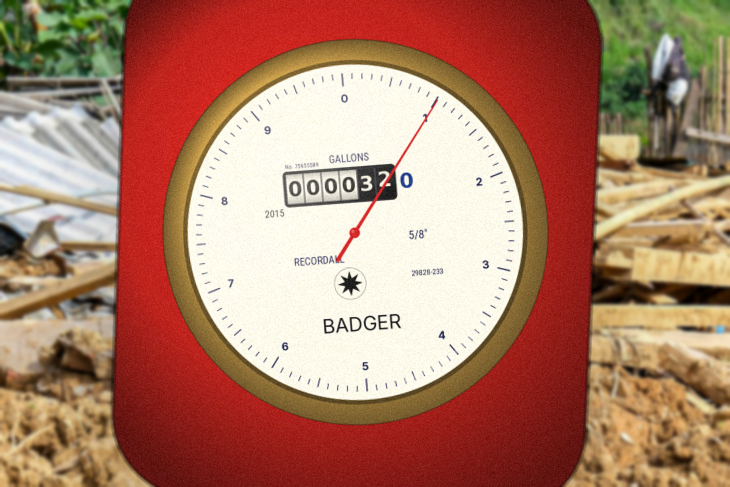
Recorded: 321.0,gal
